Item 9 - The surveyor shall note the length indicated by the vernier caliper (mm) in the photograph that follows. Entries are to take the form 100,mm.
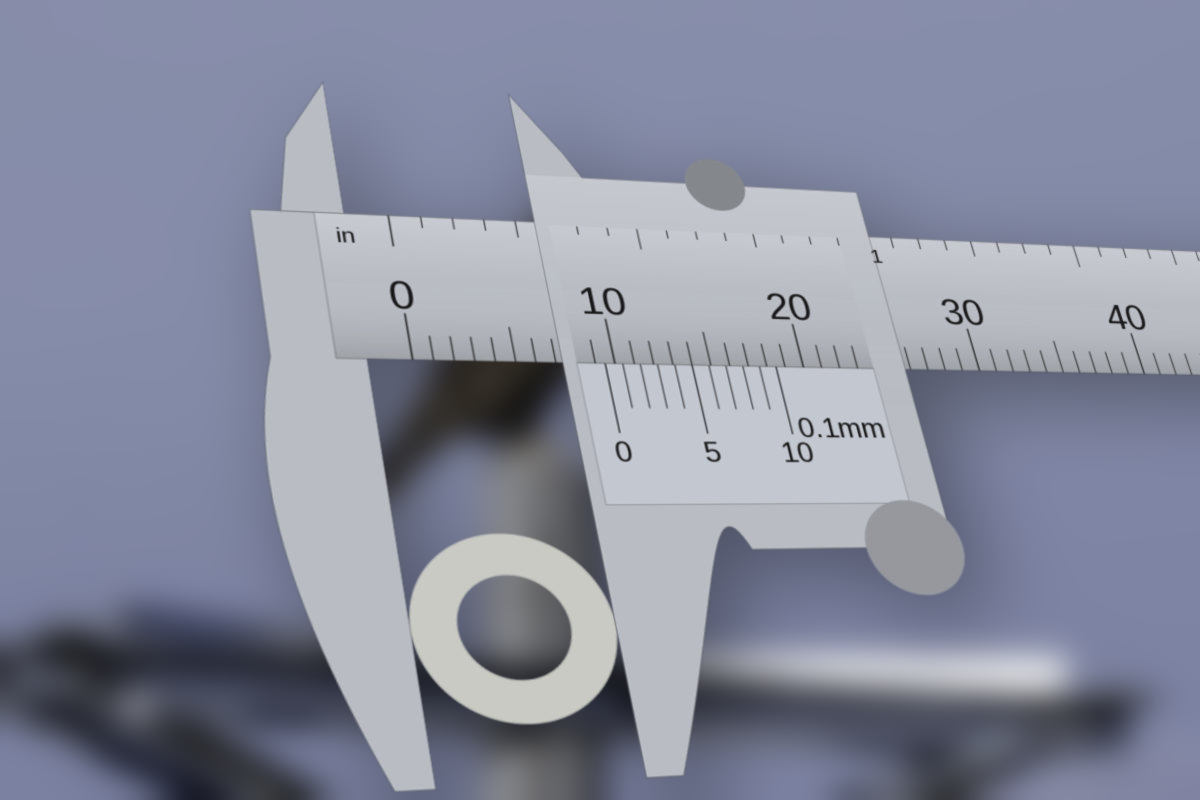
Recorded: 9.5,mm
